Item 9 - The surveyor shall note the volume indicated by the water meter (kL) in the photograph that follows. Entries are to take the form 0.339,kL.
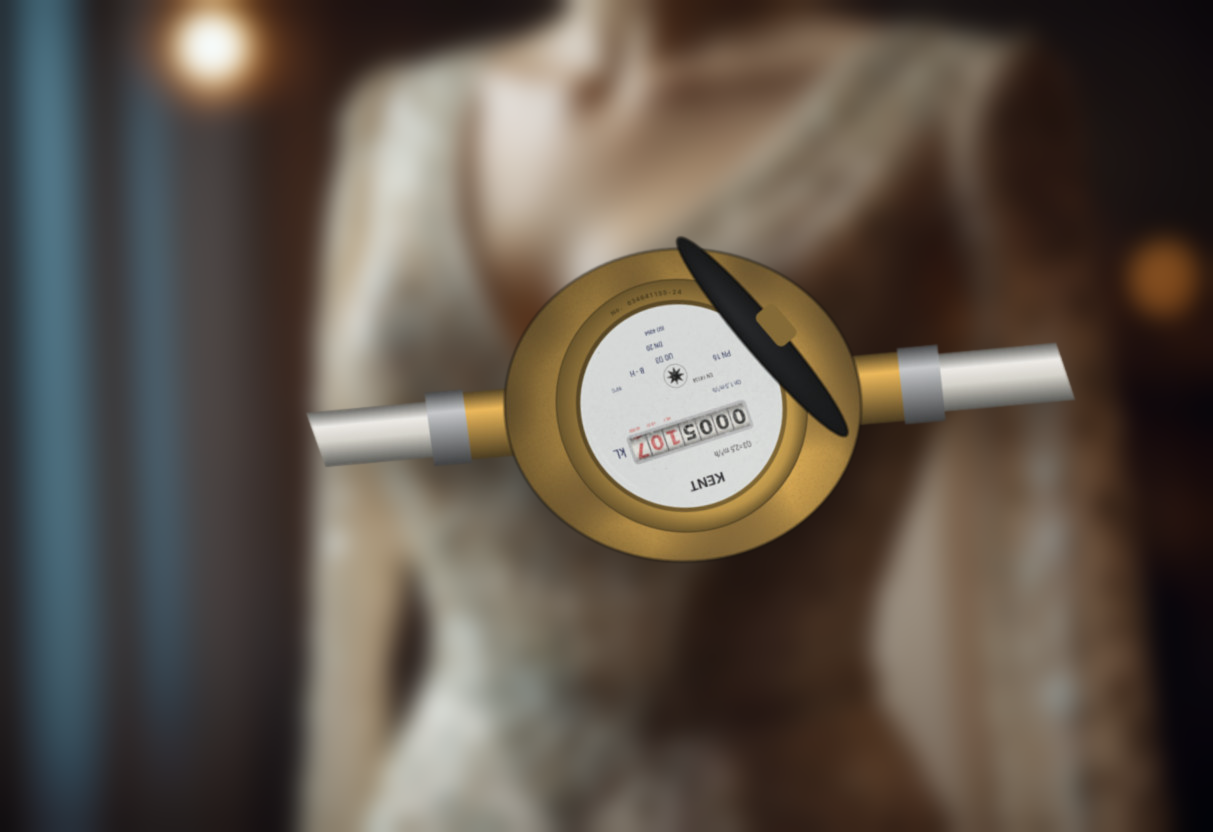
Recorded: 5.107,kL
